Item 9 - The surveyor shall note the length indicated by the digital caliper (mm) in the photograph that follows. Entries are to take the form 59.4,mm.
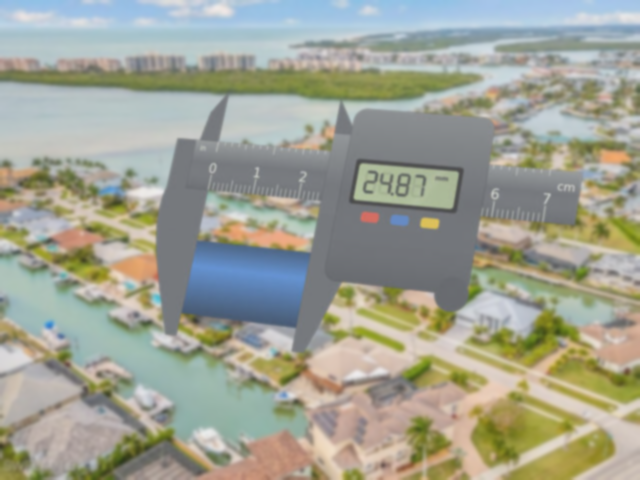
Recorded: 24.87,mm
